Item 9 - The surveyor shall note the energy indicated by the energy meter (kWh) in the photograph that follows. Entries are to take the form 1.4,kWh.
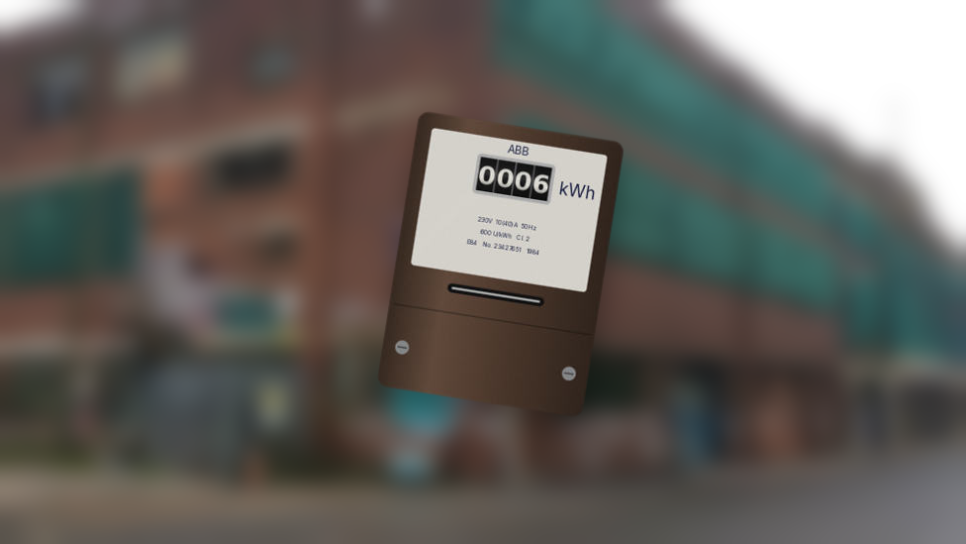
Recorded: 6,kWh
